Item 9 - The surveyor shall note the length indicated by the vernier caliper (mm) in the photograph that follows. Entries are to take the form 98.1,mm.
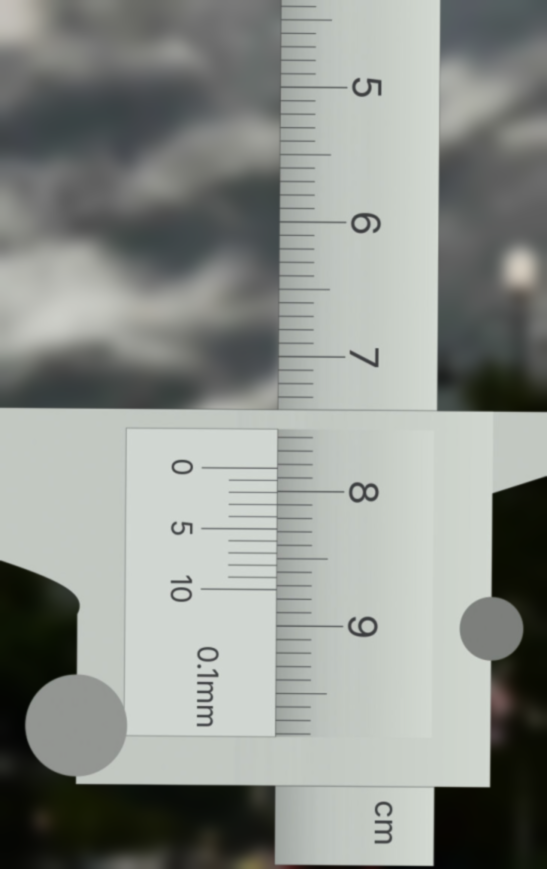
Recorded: 78.3,mm
